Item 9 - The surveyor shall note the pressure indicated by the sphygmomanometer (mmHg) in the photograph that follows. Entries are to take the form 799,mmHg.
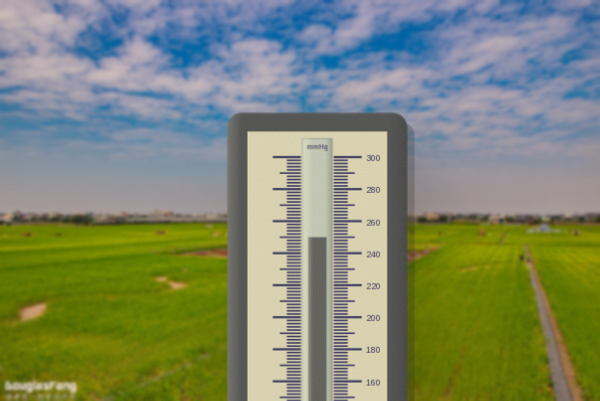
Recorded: 250,mmHg
